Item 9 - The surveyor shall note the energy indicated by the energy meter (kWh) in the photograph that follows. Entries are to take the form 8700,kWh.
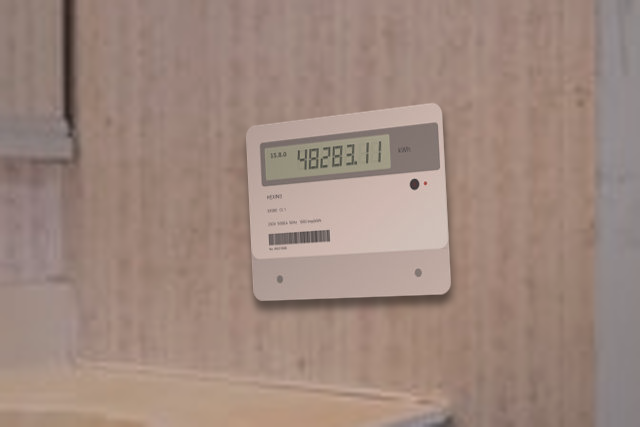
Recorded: 48283.11,kWh
